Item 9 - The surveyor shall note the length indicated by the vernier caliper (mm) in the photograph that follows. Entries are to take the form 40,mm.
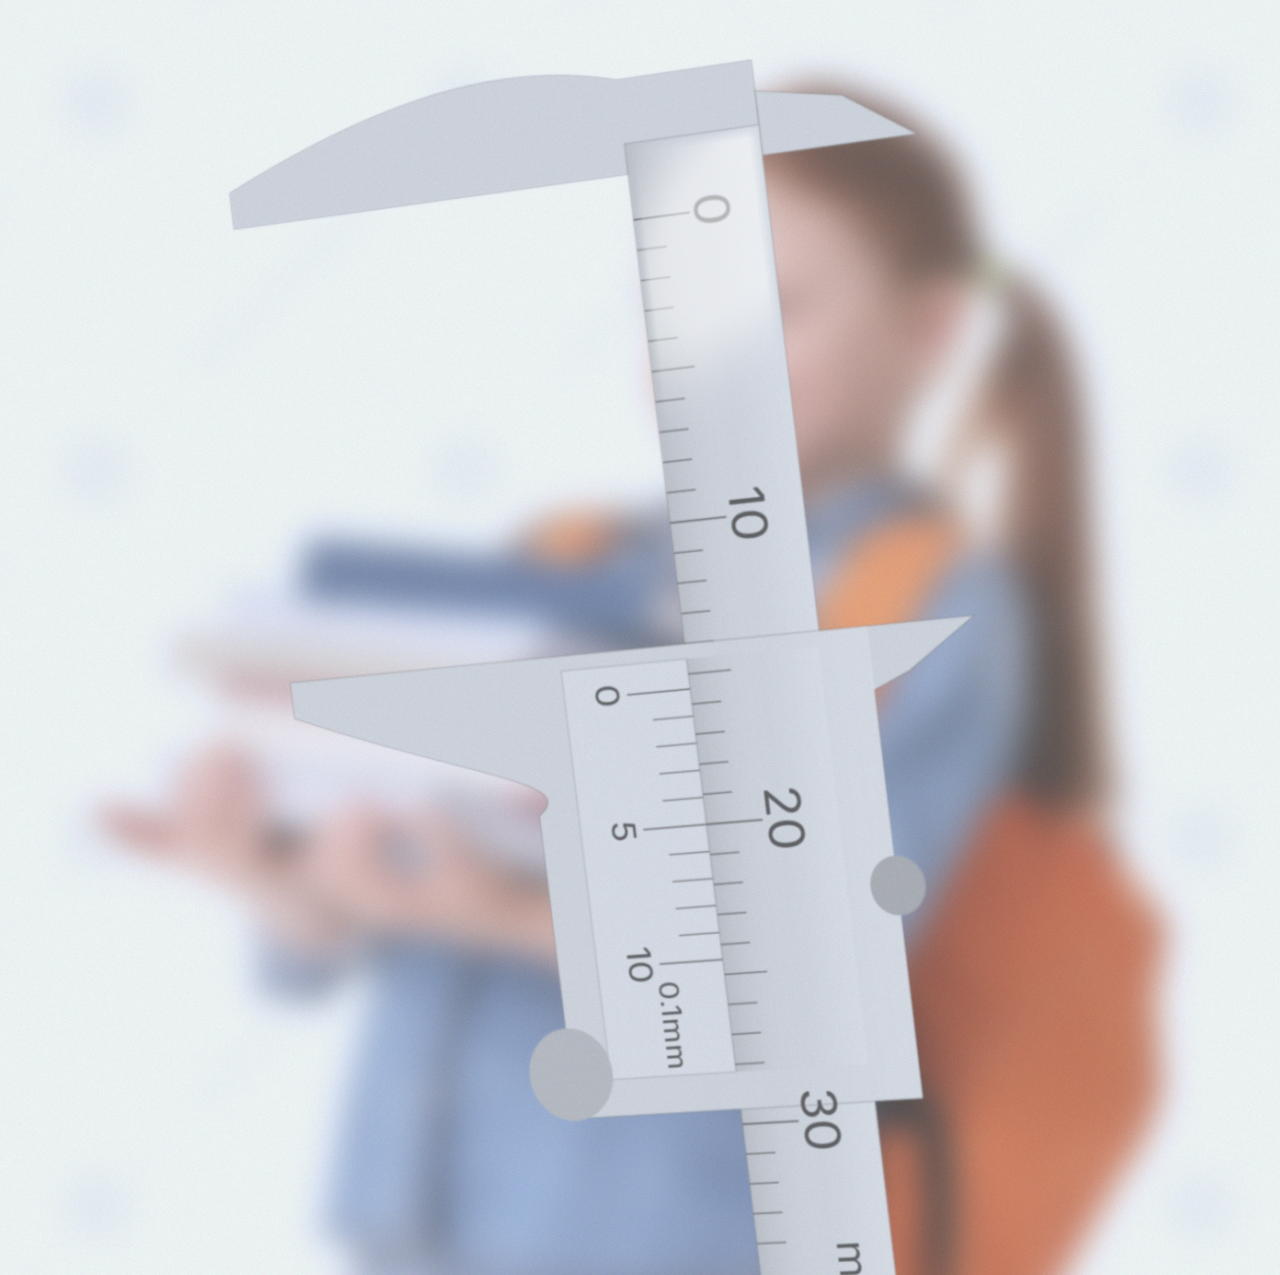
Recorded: 15.5,mm
